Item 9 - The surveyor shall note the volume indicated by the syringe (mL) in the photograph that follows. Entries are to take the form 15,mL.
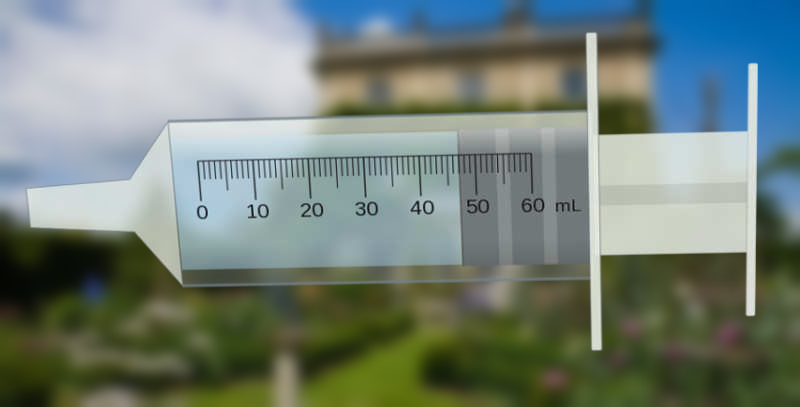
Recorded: 47,mL
